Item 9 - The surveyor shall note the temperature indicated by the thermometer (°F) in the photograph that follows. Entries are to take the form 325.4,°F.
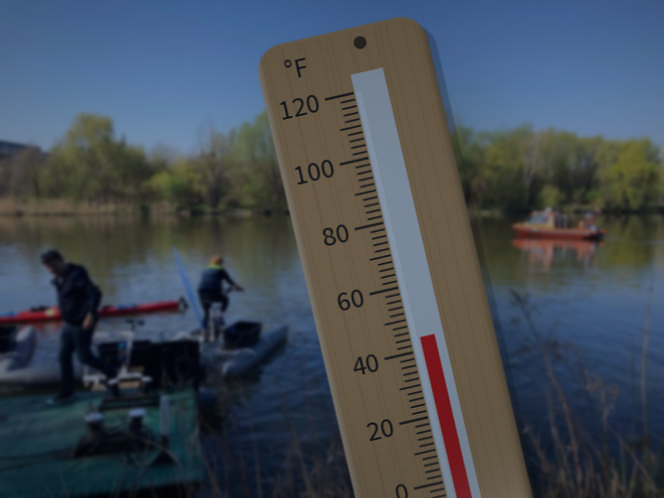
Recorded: 44,°F
